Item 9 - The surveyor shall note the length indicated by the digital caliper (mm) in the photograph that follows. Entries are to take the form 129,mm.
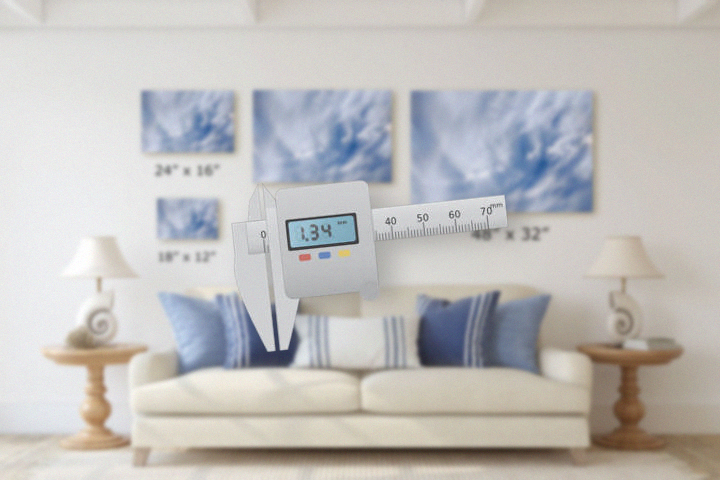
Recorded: 1.34,mm
